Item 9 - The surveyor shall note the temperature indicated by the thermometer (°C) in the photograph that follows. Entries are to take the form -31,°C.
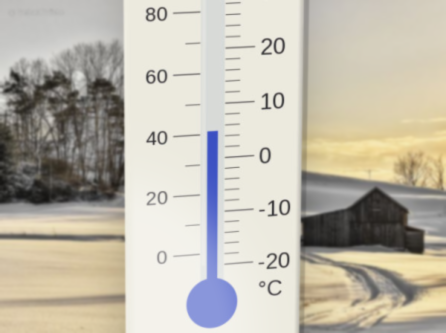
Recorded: 5,°C
